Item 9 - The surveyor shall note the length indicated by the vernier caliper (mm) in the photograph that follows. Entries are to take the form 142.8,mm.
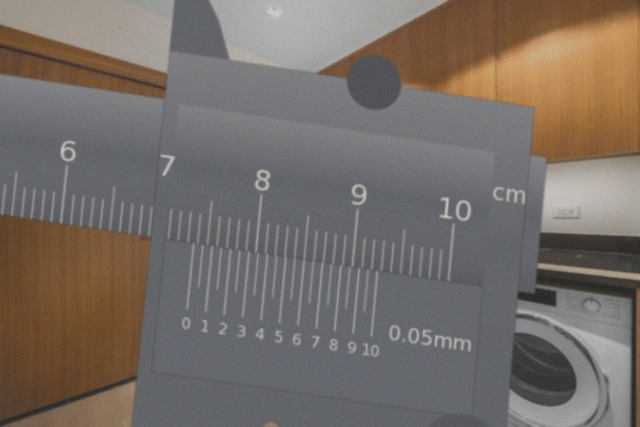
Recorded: 73.6,mm
